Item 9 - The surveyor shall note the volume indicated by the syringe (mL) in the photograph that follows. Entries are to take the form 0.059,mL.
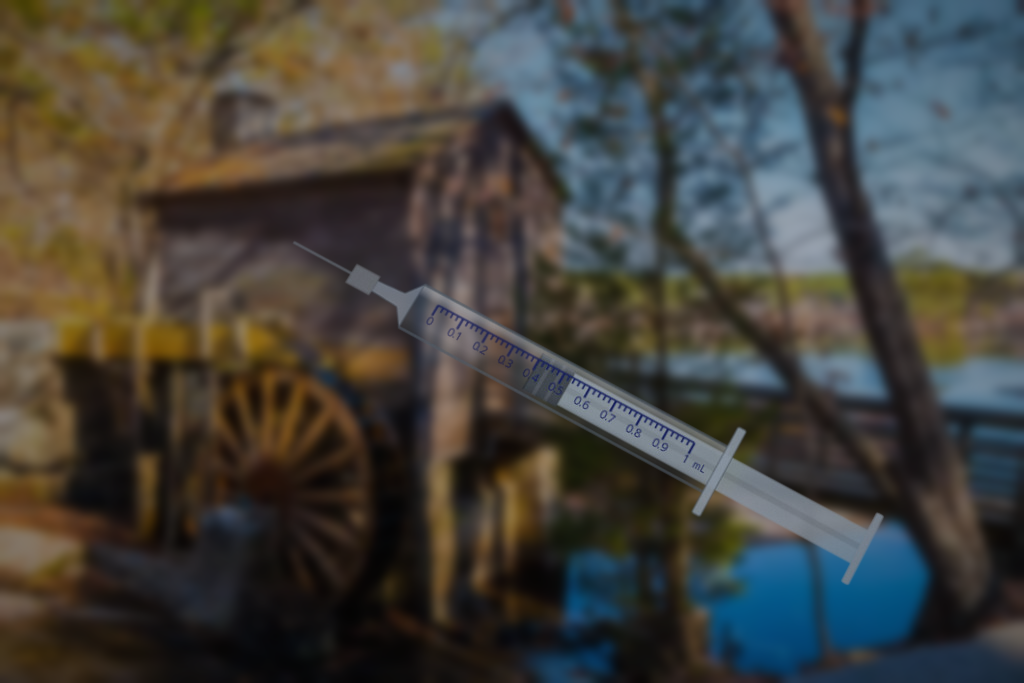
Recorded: 0.4,mL
